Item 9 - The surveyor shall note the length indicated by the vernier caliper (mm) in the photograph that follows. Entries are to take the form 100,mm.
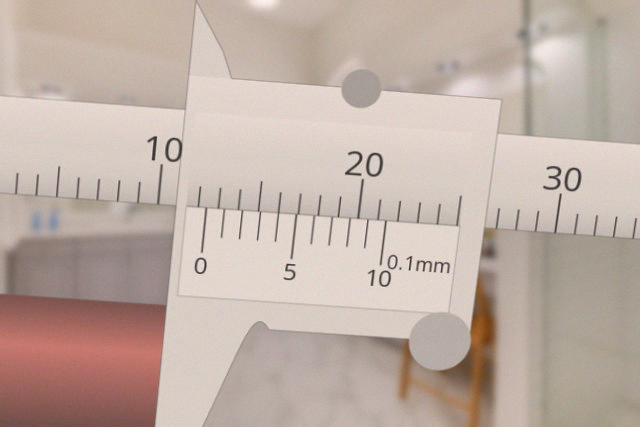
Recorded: 12.4,mm
